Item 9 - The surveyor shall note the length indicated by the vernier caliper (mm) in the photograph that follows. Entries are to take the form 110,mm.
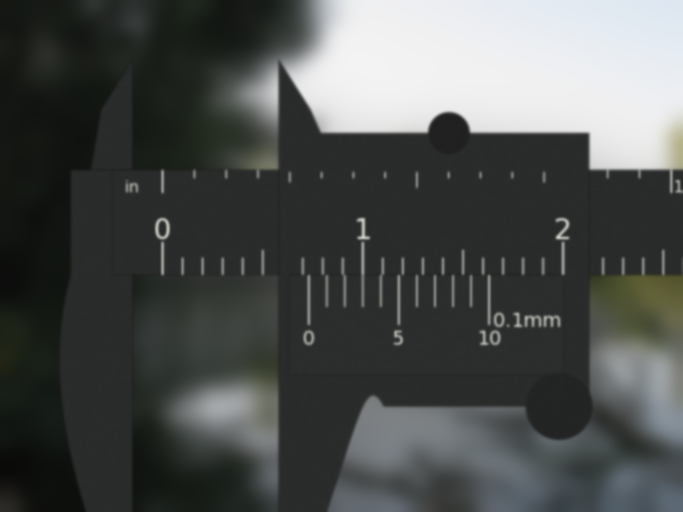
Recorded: 7.3,mm
